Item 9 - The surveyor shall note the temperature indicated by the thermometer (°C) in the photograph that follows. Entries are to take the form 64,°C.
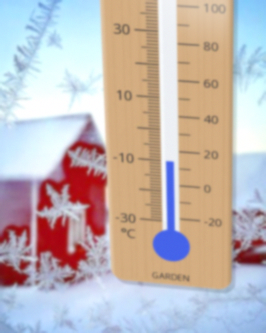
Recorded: -10,°C
